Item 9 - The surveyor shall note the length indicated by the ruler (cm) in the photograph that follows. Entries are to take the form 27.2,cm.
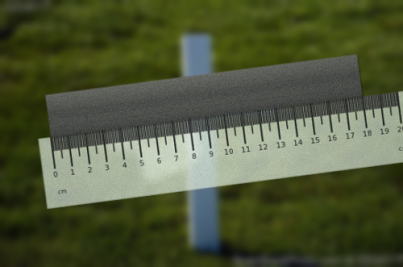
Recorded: 18,cm
